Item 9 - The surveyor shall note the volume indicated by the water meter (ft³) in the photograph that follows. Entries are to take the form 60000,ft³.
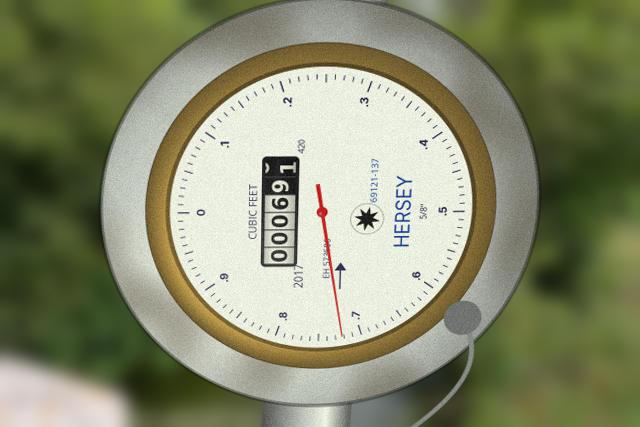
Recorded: 690.72,ft³
